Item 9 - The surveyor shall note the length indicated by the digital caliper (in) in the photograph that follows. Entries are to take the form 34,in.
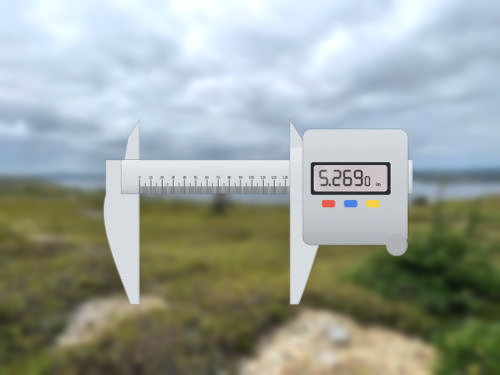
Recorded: 5.2690,in
